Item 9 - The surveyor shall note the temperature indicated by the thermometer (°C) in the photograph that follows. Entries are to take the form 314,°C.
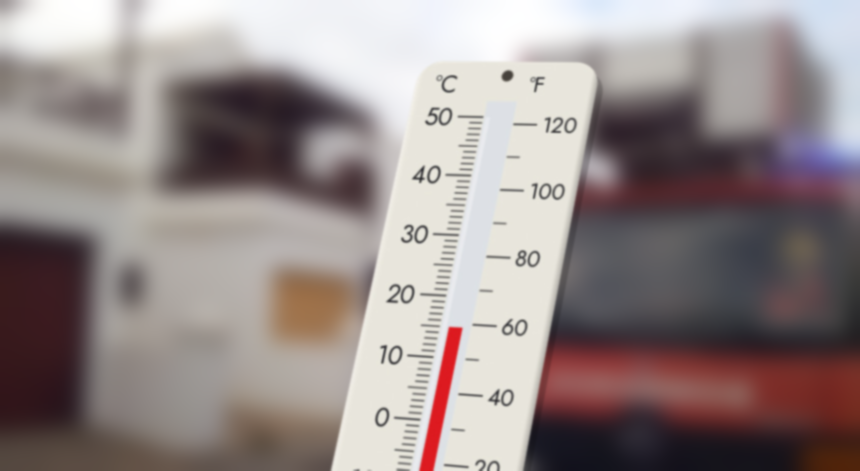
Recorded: 15,°C
